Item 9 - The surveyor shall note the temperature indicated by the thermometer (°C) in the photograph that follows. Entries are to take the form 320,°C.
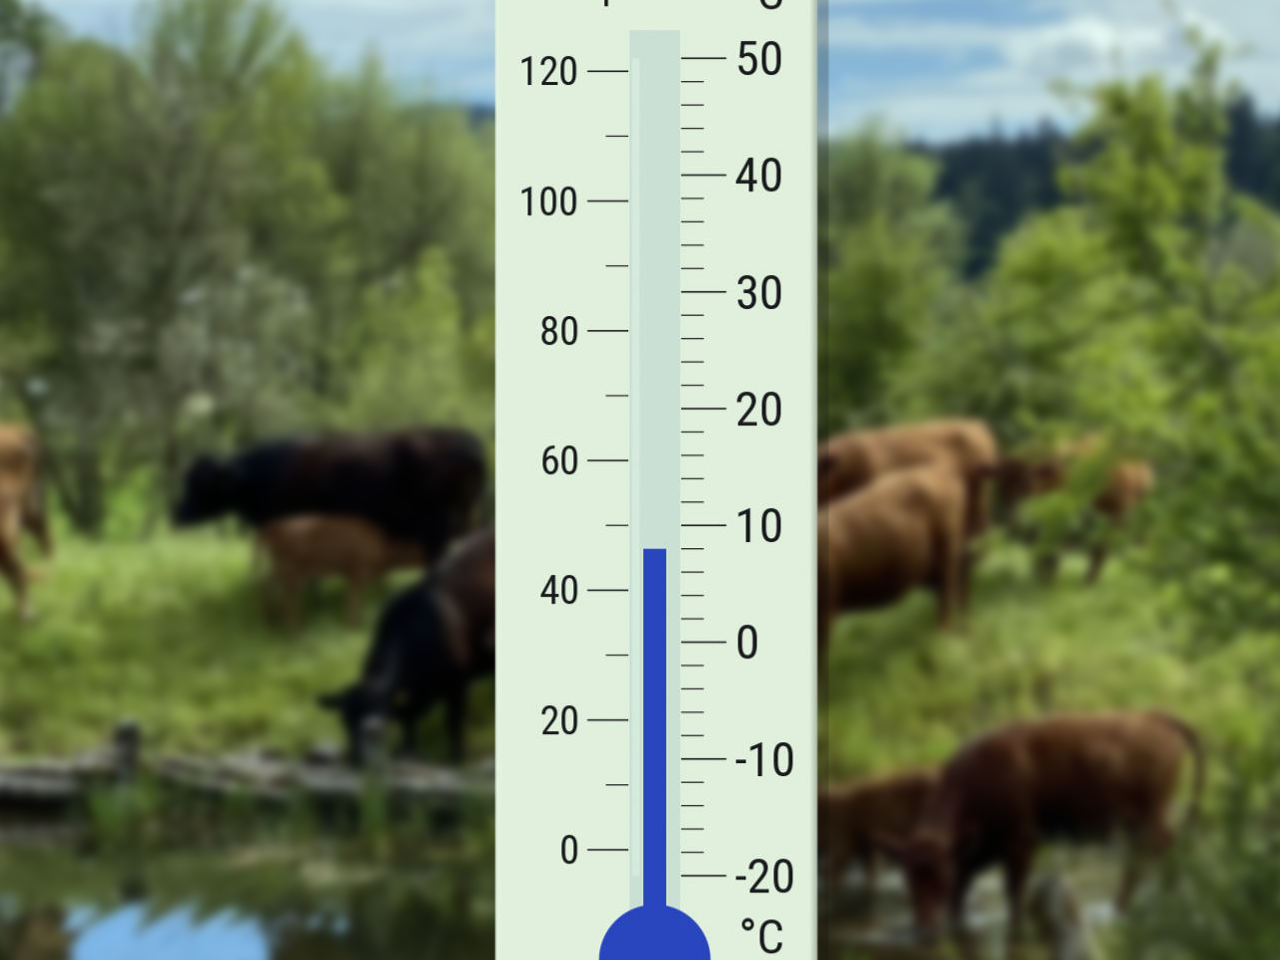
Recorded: 8,°C
